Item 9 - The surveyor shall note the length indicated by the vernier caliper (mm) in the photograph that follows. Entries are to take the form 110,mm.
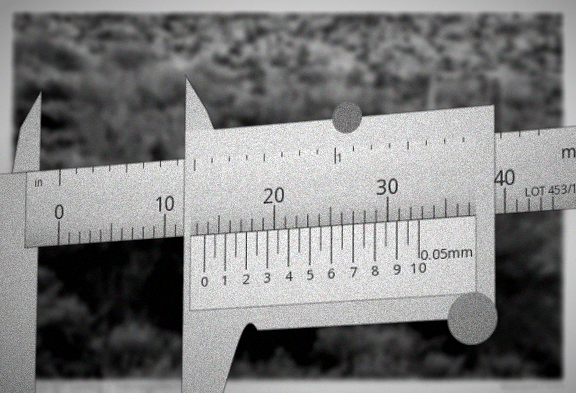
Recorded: 13.7,mm
